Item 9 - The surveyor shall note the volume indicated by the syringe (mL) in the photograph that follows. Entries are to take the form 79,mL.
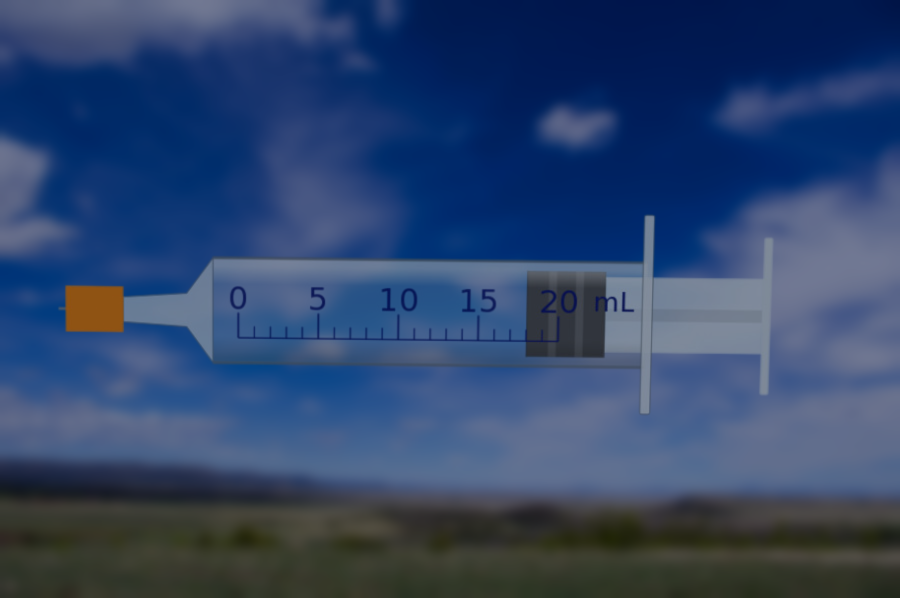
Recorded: 18,mL
